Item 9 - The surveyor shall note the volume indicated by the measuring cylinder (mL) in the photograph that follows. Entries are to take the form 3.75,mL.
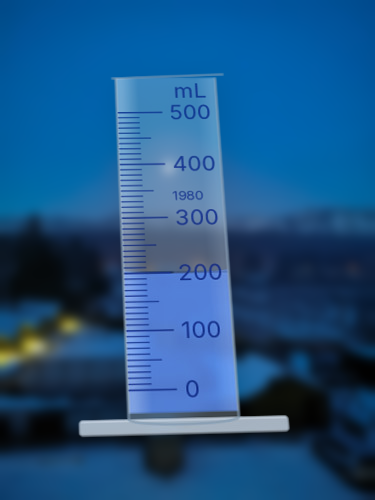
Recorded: 200,mL
